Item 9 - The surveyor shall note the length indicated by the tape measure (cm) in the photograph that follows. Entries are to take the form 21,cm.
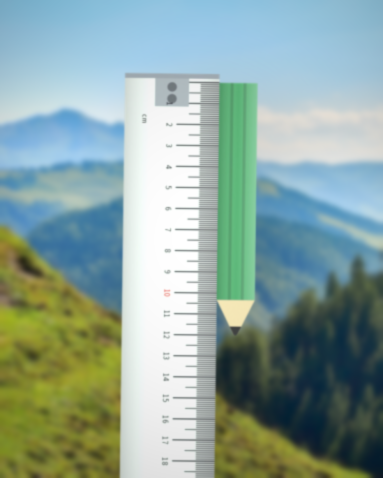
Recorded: 12,cm
